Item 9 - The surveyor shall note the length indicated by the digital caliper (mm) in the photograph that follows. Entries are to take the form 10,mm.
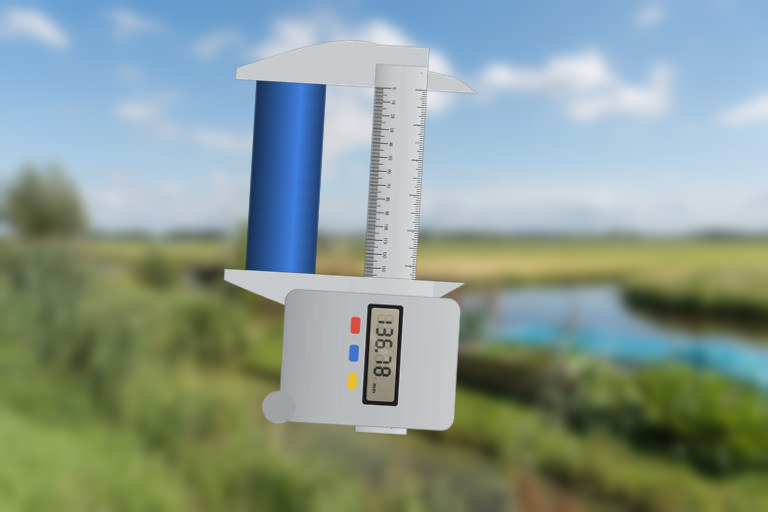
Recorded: 136.78,mm
